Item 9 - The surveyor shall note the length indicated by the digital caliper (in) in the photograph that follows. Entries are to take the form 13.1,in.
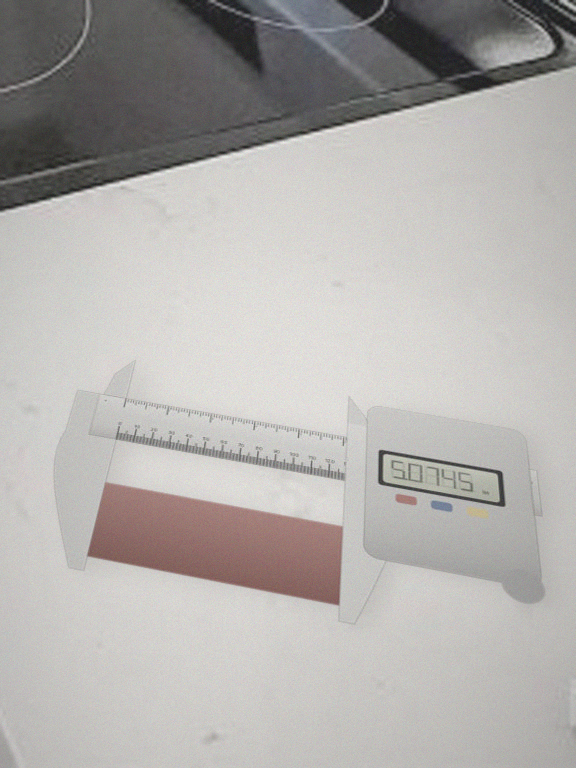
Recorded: 5.0745,in
